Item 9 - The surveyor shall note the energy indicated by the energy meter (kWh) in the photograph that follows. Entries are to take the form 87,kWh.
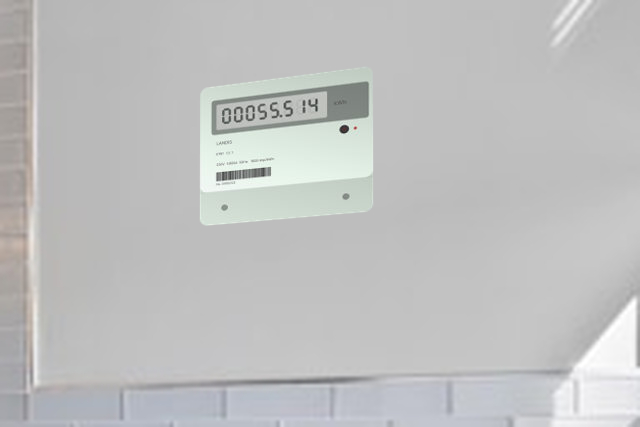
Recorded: 55.514,kWh
